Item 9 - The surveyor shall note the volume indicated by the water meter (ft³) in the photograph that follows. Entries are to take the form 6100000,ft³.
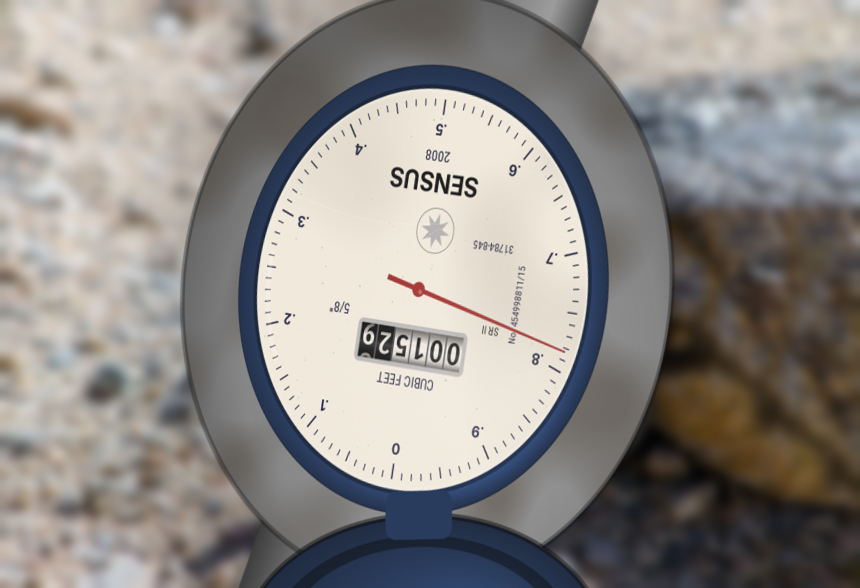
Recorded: 1528.78,ft³
